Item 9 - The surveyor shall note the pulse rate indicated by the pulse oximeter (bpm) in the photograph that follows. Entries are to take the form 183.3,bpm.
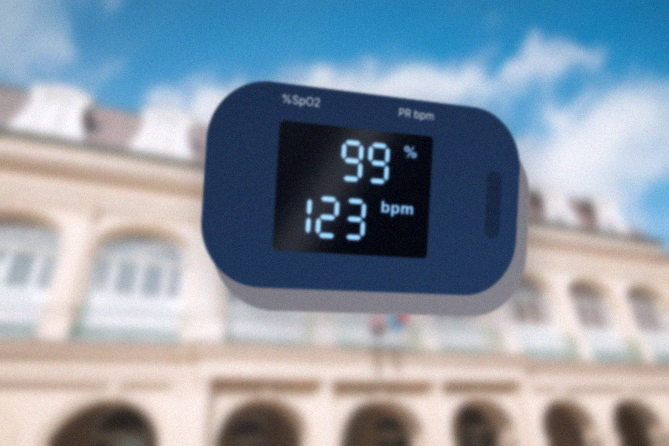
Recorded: 123,bpm
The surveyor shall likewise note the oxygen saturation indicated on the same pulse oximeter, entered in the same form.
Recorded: 99,%
